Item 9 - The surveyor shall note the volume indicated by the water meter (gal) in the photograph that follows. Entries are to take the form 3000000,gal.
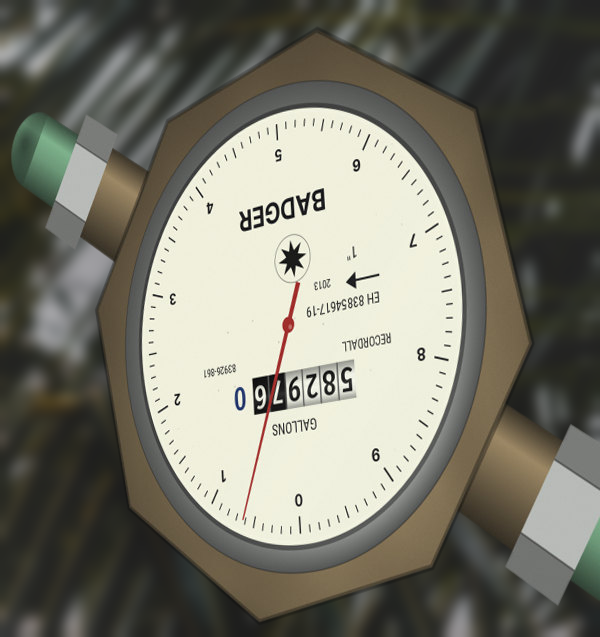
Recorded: 5829760.6,gal
